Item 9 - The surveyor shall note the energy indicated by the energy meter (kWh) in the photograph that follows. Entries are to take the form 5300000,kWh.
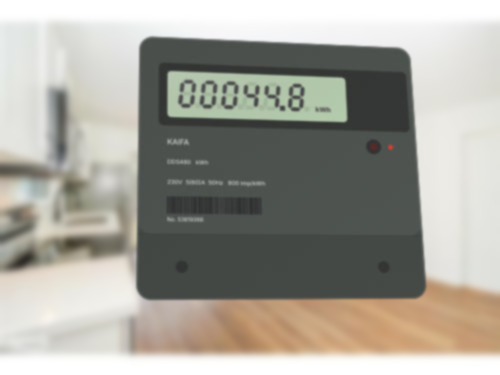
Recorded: 44.8,kWh
